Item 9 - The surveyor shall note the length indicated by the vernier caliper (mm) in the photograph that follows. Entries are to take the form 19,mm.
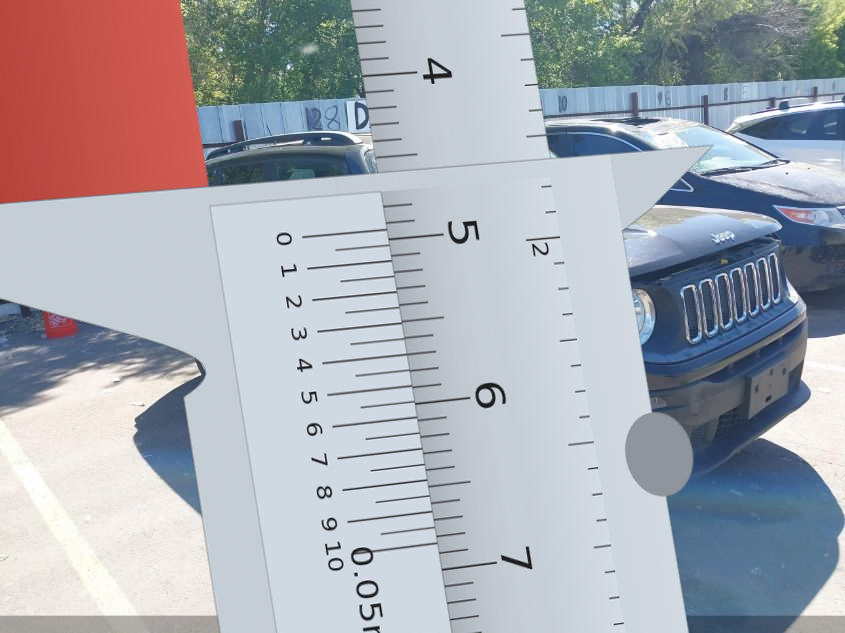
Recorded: 49.4,mm
